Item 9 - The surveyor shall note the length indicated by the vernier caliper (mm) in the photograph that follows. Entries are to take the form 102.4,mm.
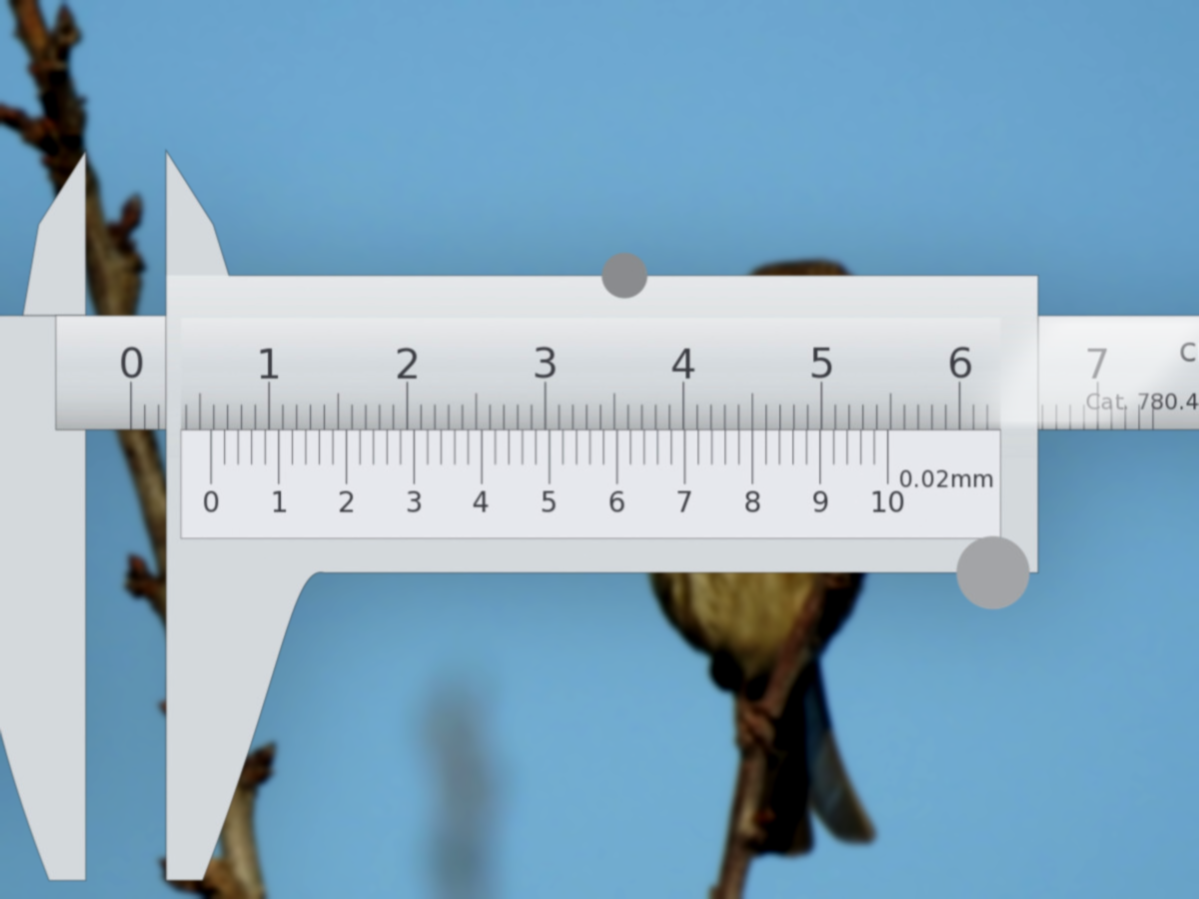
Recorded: 5.8,mm
